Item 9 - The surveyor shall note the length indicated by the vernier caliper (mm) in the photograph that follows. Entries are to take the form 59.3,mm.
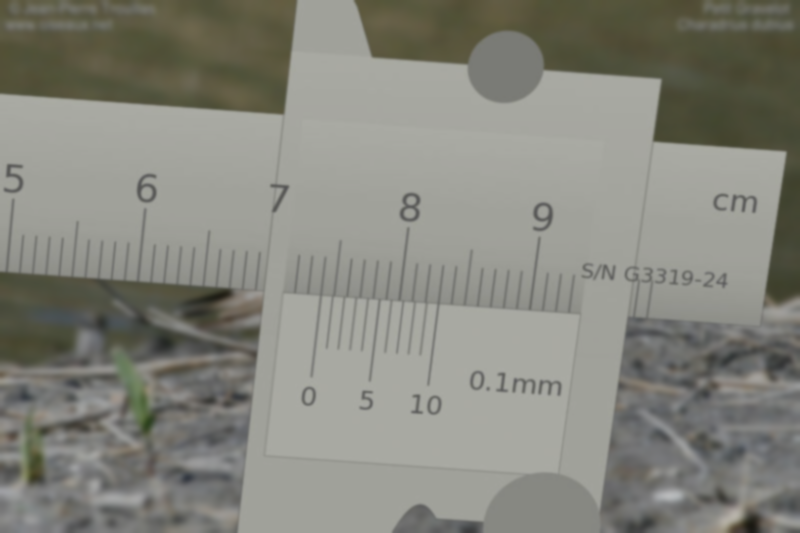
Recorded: 74.0,mm
